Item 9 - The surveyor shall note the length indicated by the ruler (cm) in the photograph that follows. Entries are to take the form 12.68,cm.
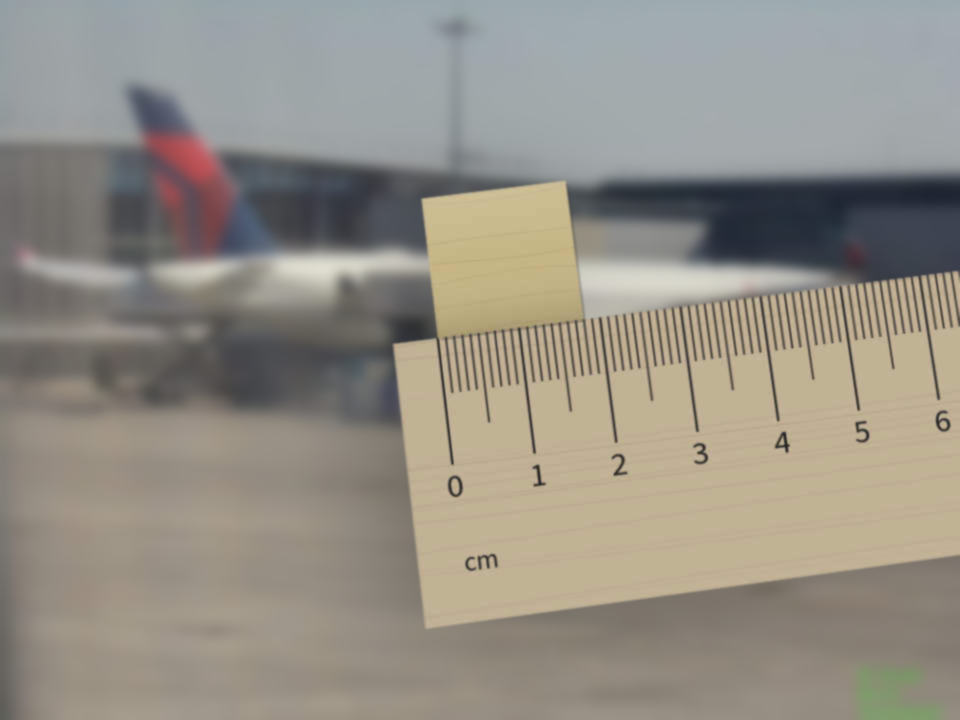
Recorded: 1.8,cm
